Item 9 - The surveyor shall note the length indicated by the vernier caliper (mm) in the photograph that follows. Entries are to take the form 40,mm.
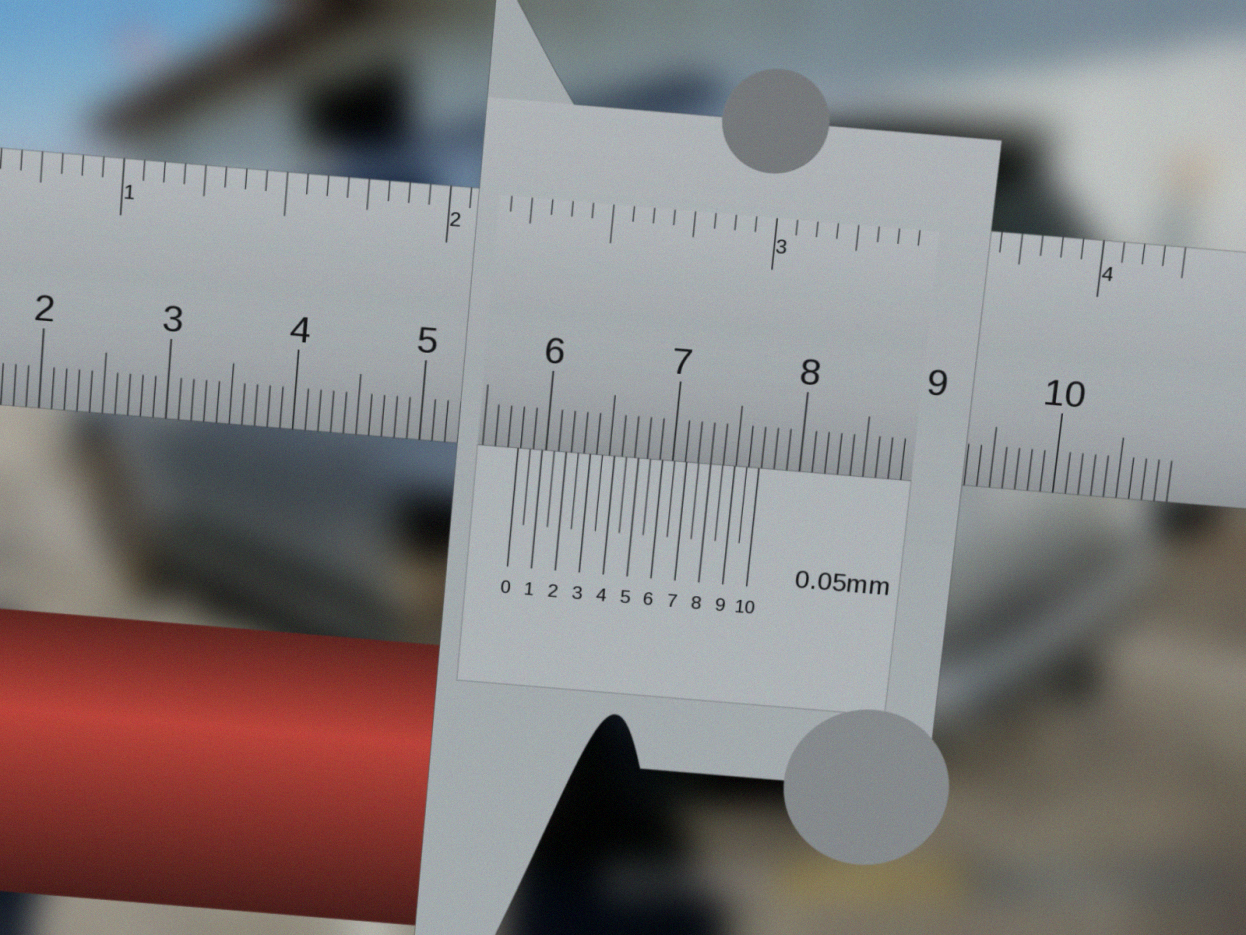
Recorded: 57.8,mm
